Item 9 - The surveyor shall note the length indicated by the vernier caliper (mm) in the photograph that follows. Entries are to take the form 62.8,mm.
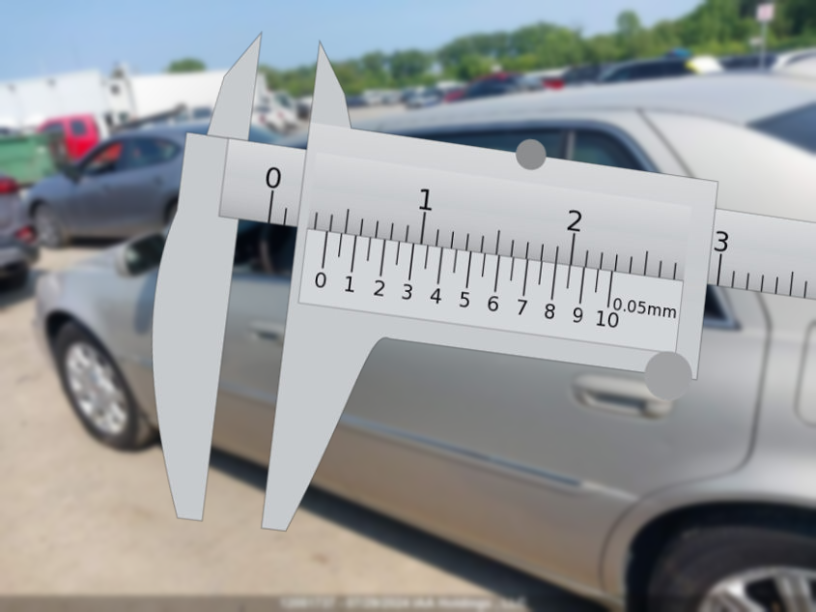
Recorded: 3.8,mm
